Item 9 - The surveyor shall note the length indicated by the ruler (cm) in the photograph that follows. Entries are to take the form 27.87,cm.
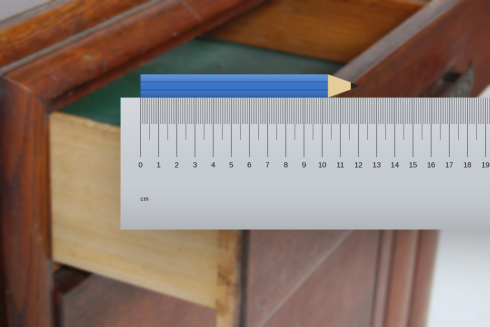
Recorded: 12,cm
